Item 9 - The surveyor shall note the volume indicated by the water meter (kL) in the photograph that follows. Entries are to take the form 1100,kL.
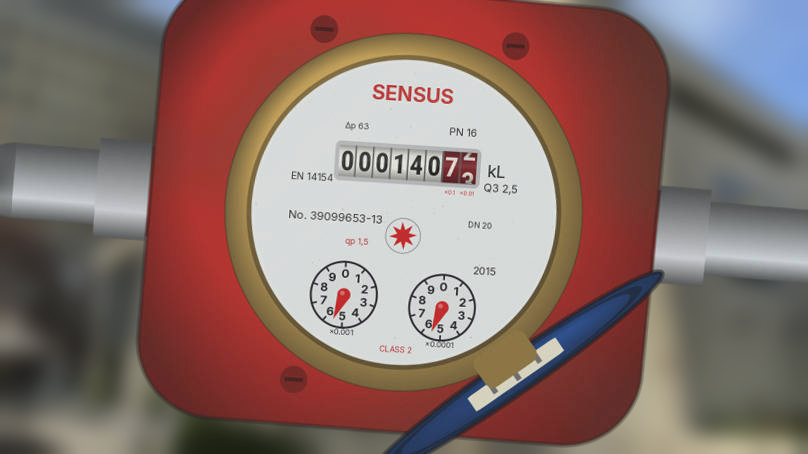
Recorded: 140.7255,kL
